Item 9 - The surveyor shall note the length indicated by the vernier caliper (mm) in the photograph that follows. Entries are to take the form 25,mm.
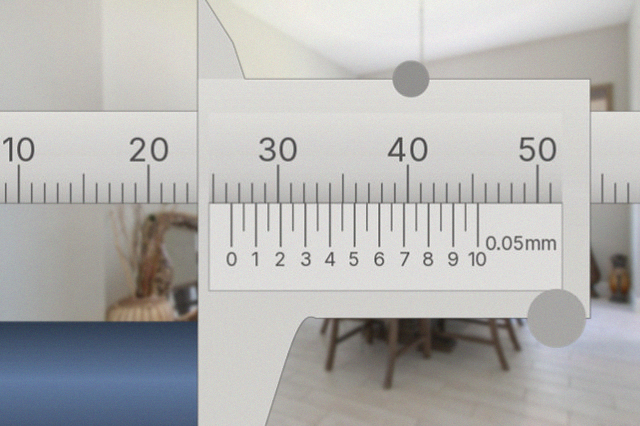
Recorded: 26.4,mm
